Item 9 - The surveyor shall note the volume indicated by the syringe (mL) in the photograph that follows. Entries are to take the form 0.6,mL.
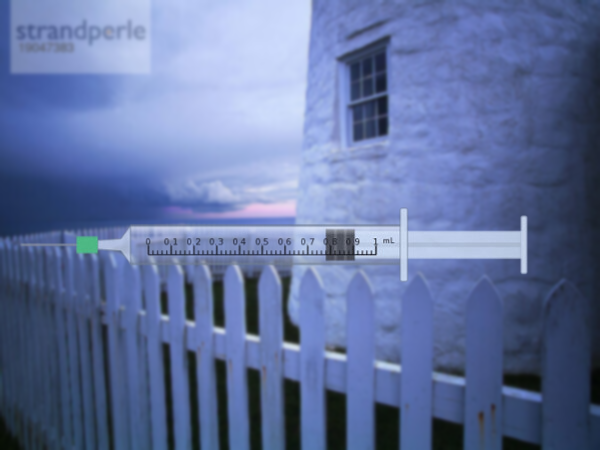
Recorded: 0.78,mL
